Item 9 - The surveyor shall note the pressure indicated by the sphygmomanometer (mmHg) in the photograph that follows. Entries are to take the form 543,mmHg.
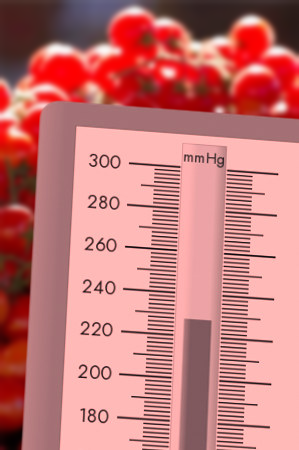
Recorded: 228,mmHg
